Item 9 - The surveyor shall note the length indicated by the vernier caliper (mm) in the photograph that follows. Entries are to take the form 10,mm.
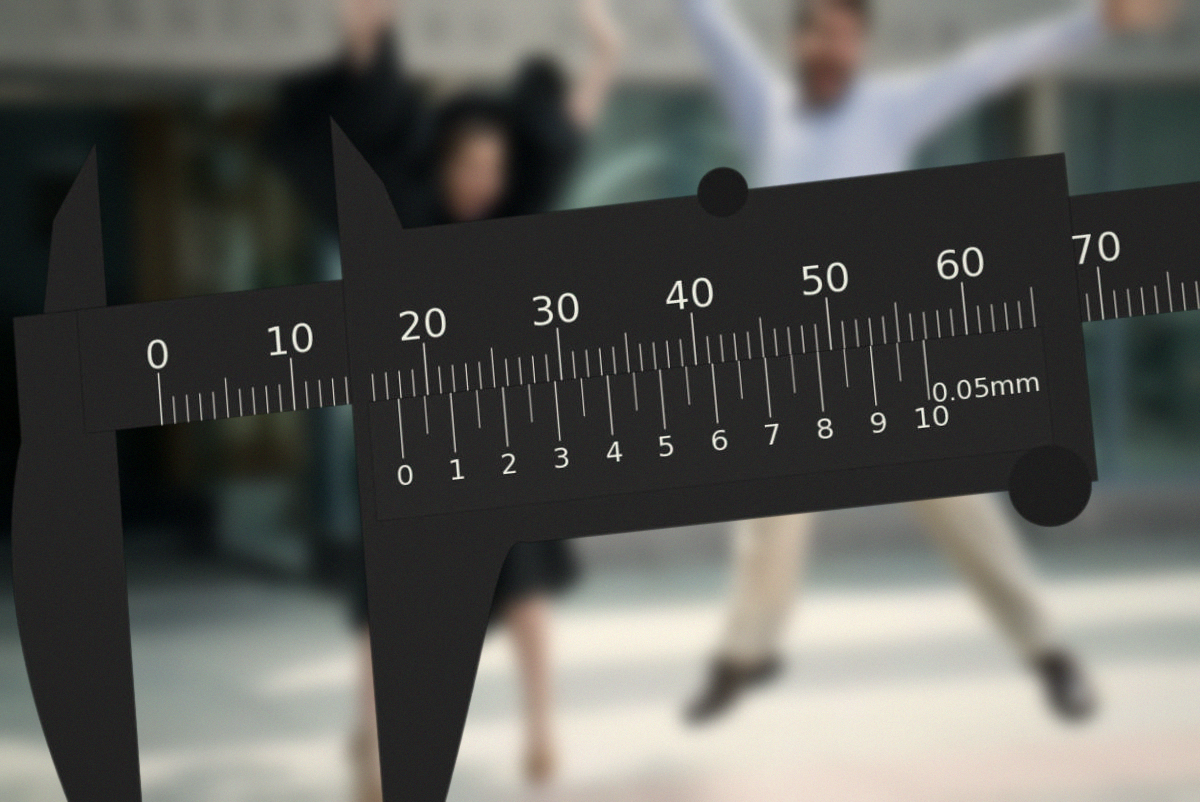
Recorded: 17.8,mm
